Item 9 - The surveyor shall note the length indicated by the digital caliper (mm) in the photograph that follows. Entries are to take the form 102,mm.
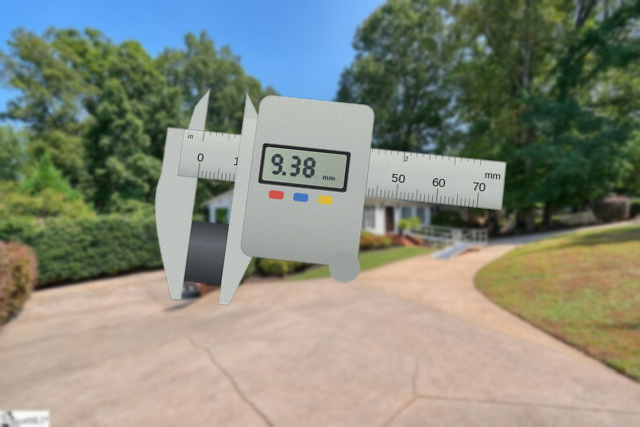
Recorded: 9.38,mm
